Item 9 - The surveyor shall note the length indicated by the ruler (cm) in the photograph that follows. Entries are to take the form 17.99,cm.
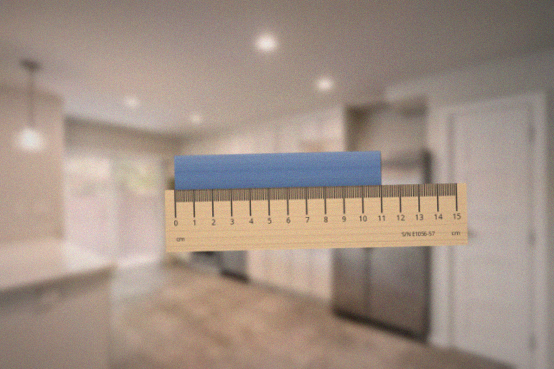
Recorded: 11,cm
